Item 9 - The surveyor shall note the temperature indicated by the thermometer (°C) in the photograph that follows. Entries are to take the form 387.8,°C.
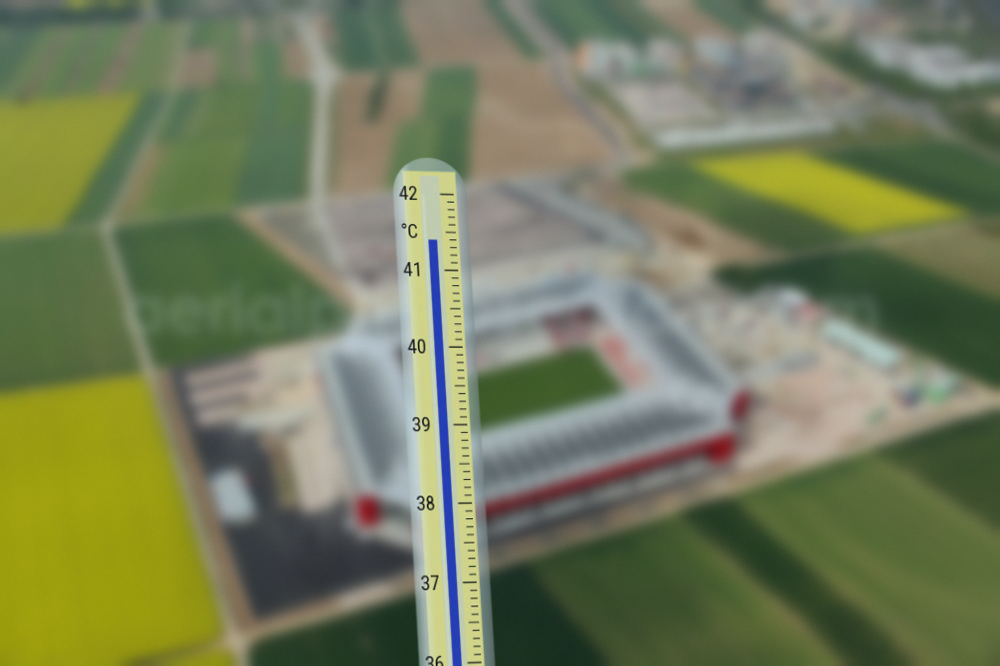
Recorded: 41.4,°C
